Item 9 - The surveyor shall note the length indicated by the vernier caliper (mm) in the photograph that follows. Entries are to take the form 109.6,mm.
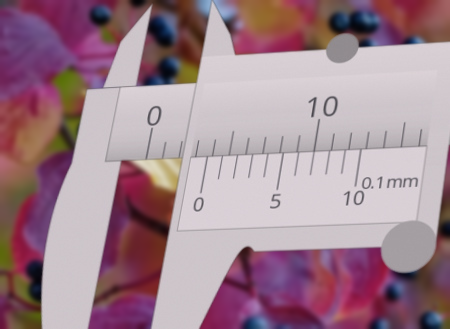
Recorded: 3.7,mm
